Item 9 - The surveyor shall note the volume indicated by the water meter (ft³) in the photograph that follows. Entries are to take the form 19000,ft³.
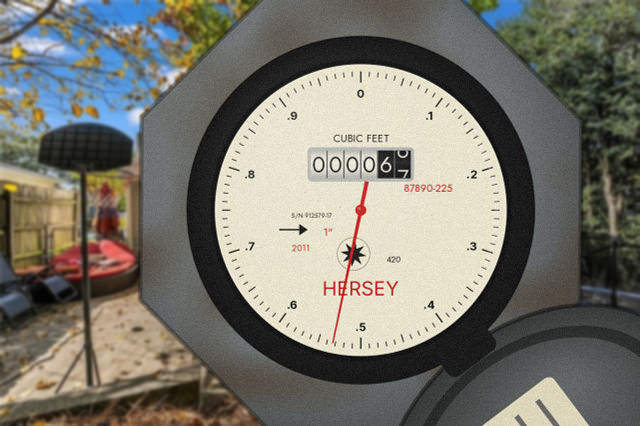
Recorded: 66.53,ft³
